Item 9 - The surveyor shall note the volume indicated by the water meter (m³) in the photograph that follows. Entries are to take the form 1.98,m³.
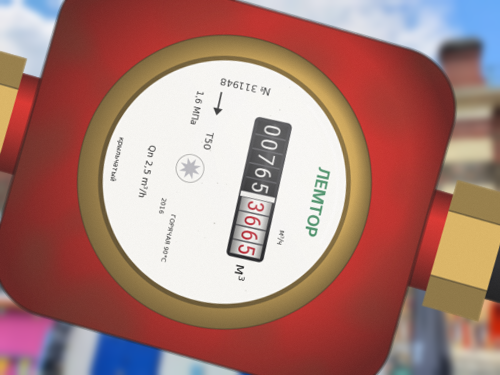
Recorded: 765.3665,m³
